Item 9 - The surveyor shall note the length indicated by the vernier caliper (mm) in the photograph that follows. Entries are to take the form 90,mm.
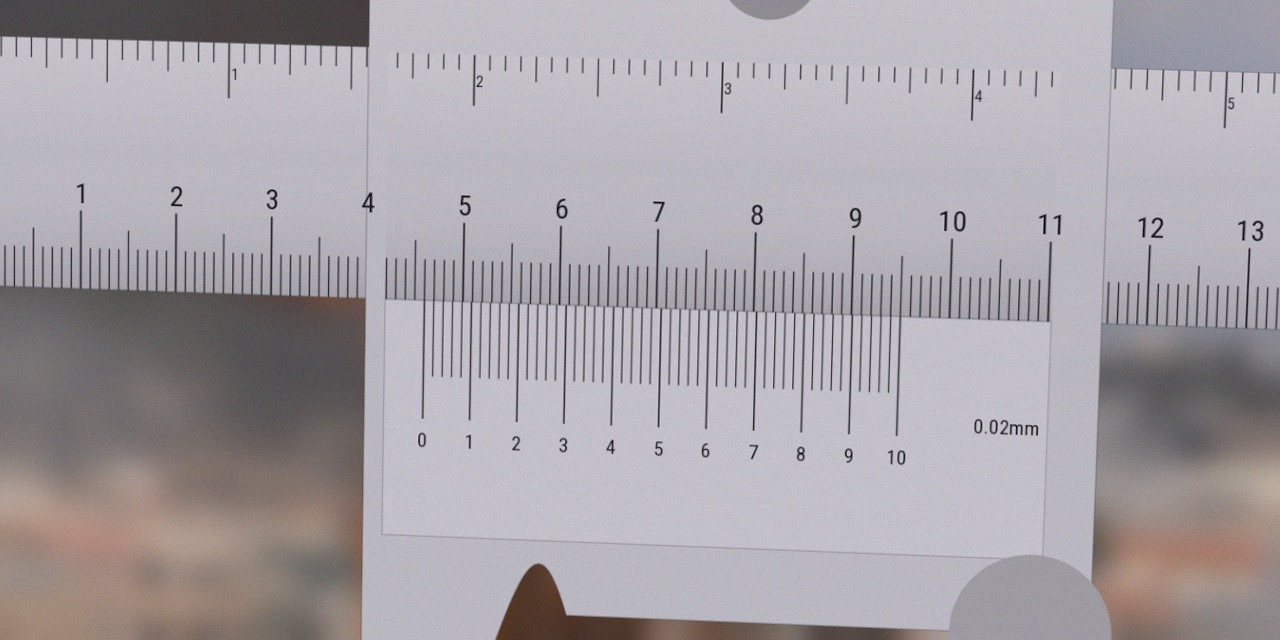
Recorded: 46.0,mm
